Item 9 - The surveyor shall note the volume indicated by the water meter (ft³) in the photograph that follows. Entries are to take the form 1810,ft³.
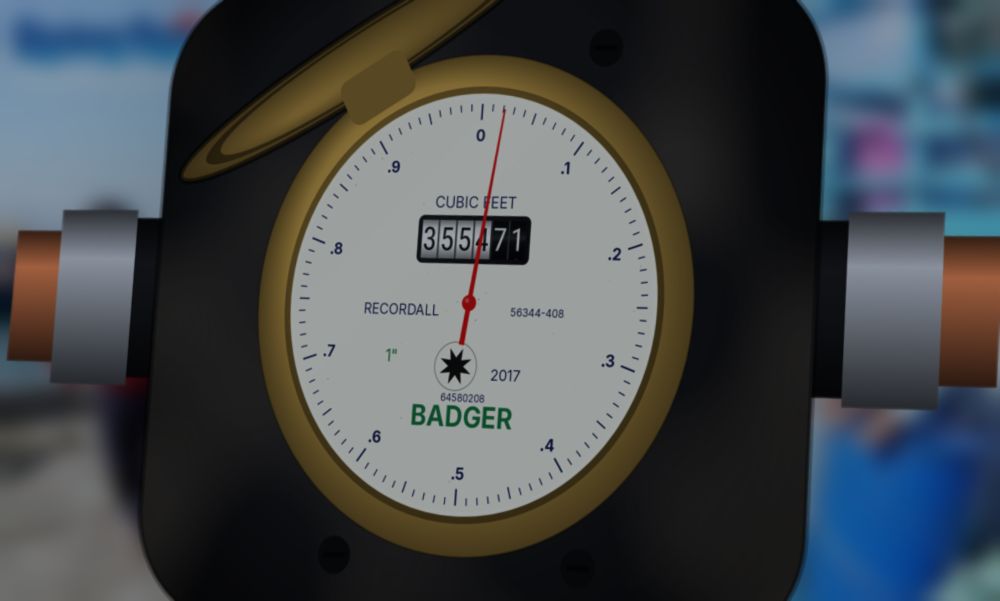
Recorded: 355471.02,ft³
